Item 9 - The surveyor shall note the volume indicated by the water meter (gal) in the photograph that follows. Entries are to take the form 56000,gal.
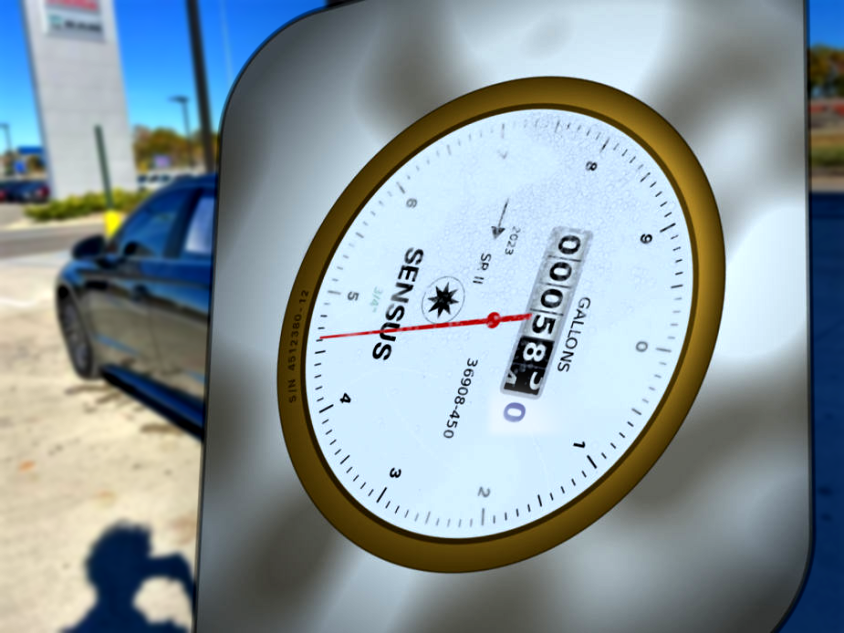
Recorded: 5834.6,gal
